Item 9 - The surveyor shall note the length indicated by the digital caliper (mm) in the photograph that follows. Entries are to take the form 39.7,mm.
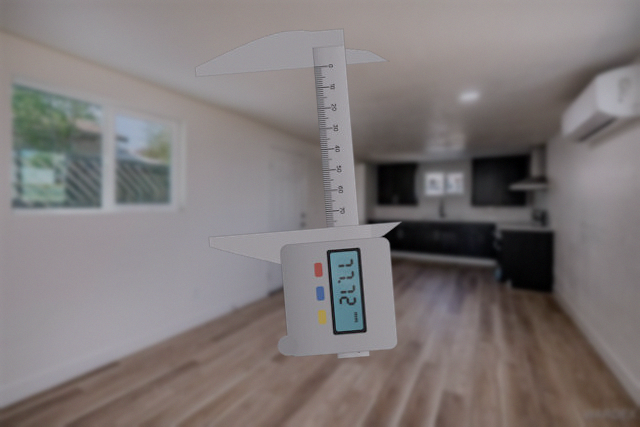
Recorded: 77.72,mm
